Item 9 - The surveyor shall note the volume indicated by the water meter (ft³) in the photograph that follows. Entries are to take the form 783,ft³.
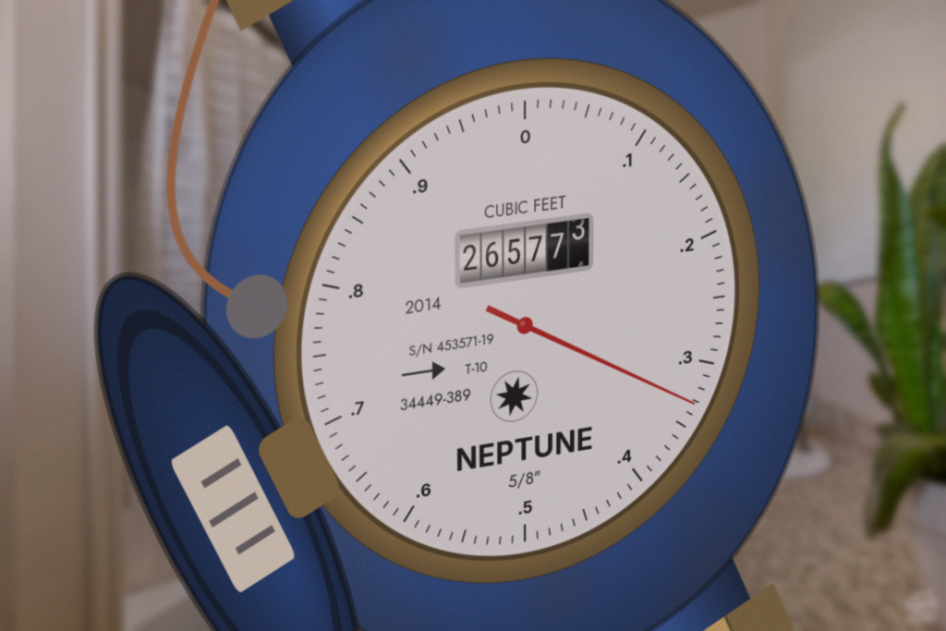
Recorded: 265773.33,ft³
